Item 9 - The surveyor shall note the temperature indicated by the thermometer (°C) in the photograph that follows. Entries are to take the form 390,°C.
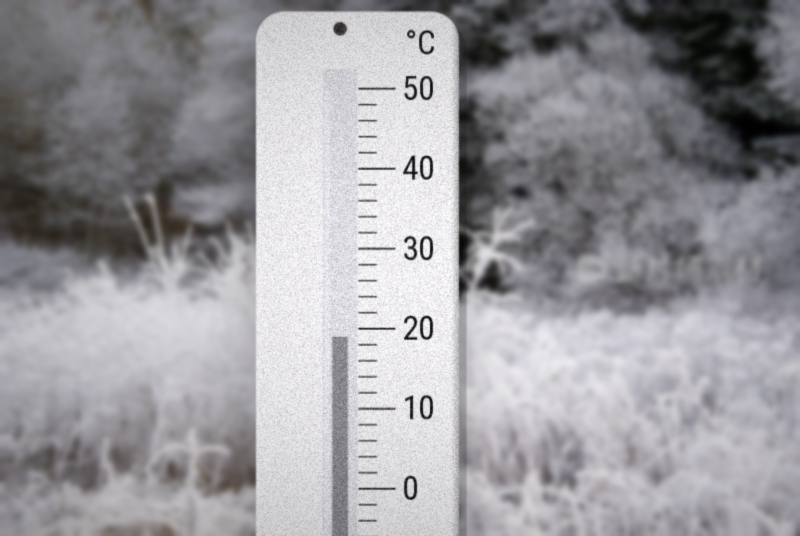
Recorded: 19,°C
